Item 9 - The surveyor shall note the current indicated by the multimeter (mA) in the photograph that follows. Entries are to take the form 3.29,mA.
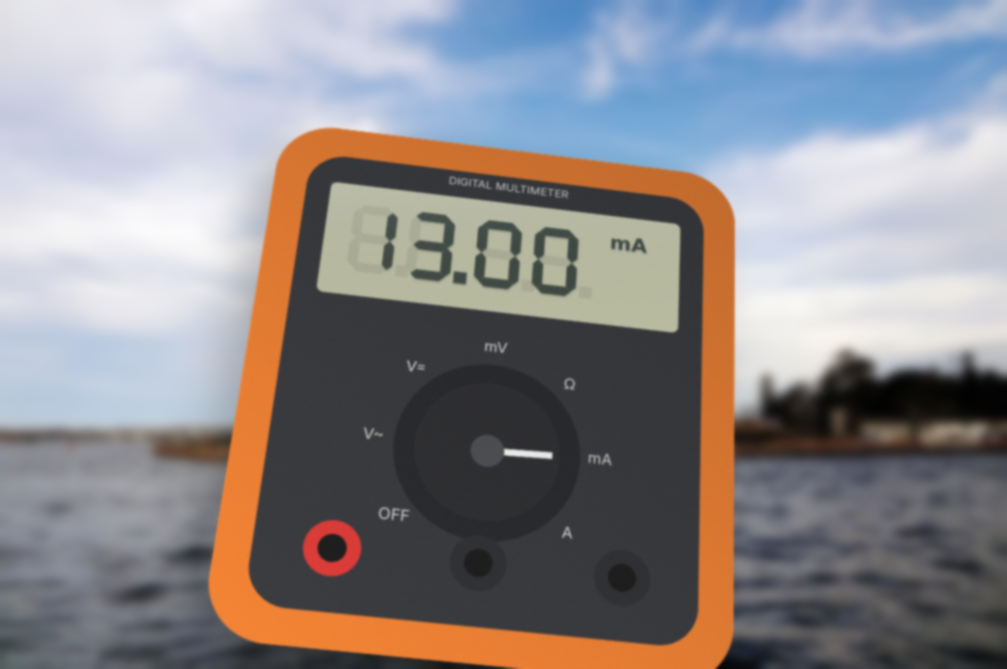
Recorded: 13.00,mA
